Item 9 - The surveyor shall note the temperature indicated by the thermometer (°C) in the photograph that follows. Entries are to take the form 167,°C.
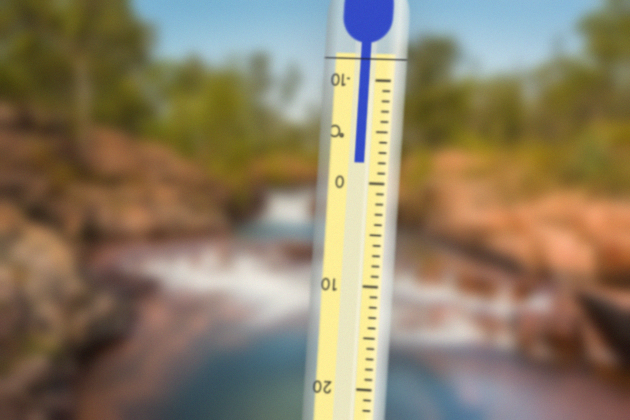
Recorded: -2,°C
